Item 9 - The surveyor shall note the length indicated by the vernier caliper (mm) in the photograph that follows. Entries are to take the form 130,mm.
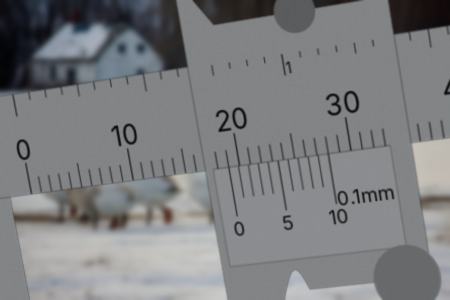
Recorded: 19.0,mm
